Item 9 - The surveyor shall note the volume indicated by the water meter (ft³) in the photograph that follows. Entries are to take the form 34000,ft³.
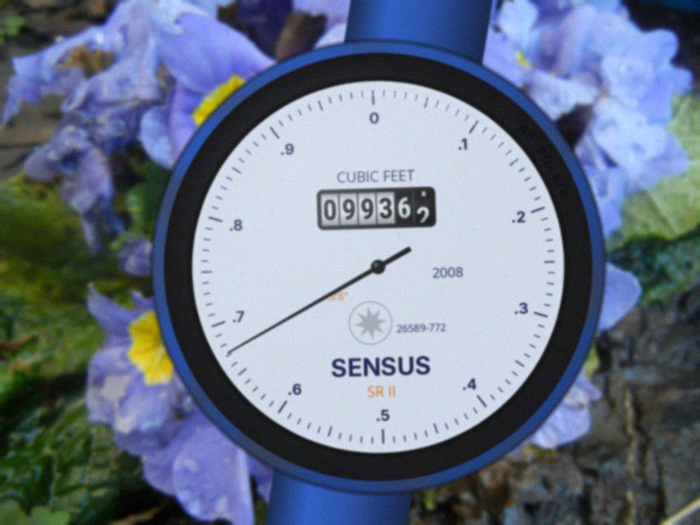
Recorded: 99361.67,ft³
